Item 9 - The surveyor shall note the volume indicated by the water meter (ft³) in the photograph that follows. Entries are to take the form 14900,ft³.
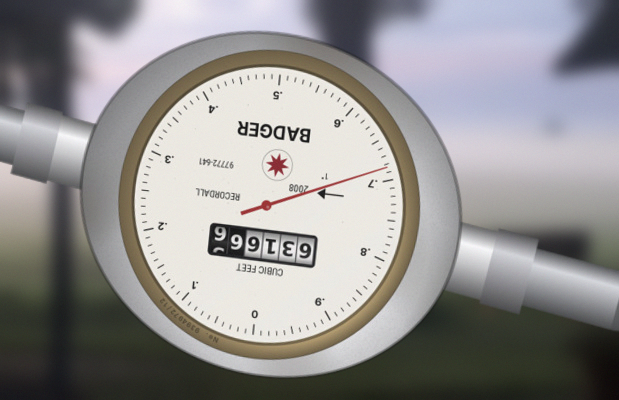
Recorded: 631665.68,ft³
